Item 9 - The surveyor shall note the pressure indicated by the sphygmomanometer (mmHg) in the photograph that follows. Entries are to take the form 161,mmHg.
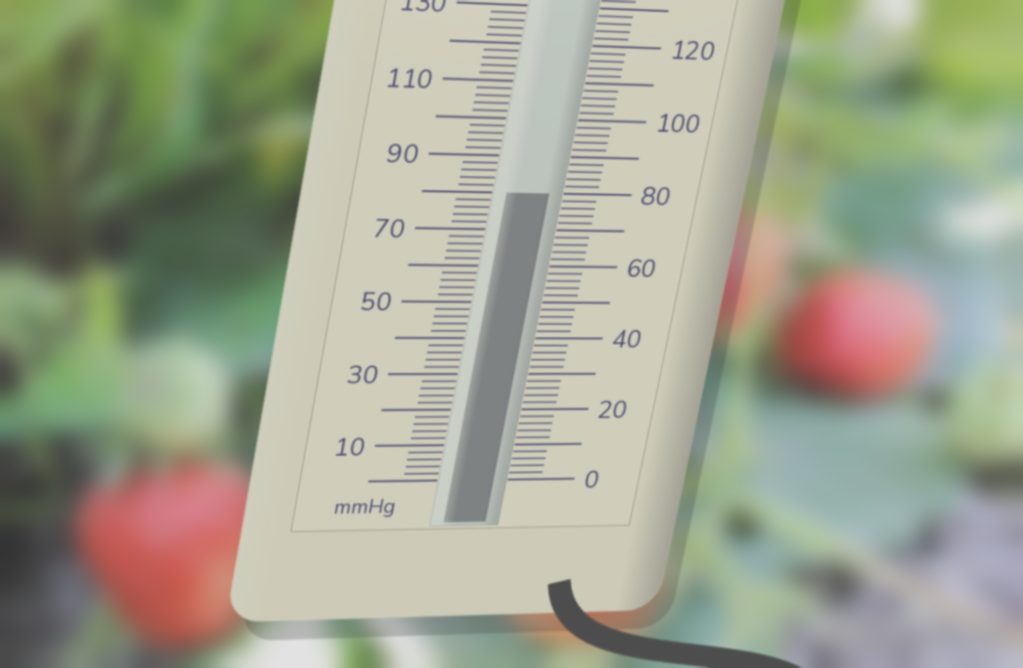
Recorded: 80,mmHg
